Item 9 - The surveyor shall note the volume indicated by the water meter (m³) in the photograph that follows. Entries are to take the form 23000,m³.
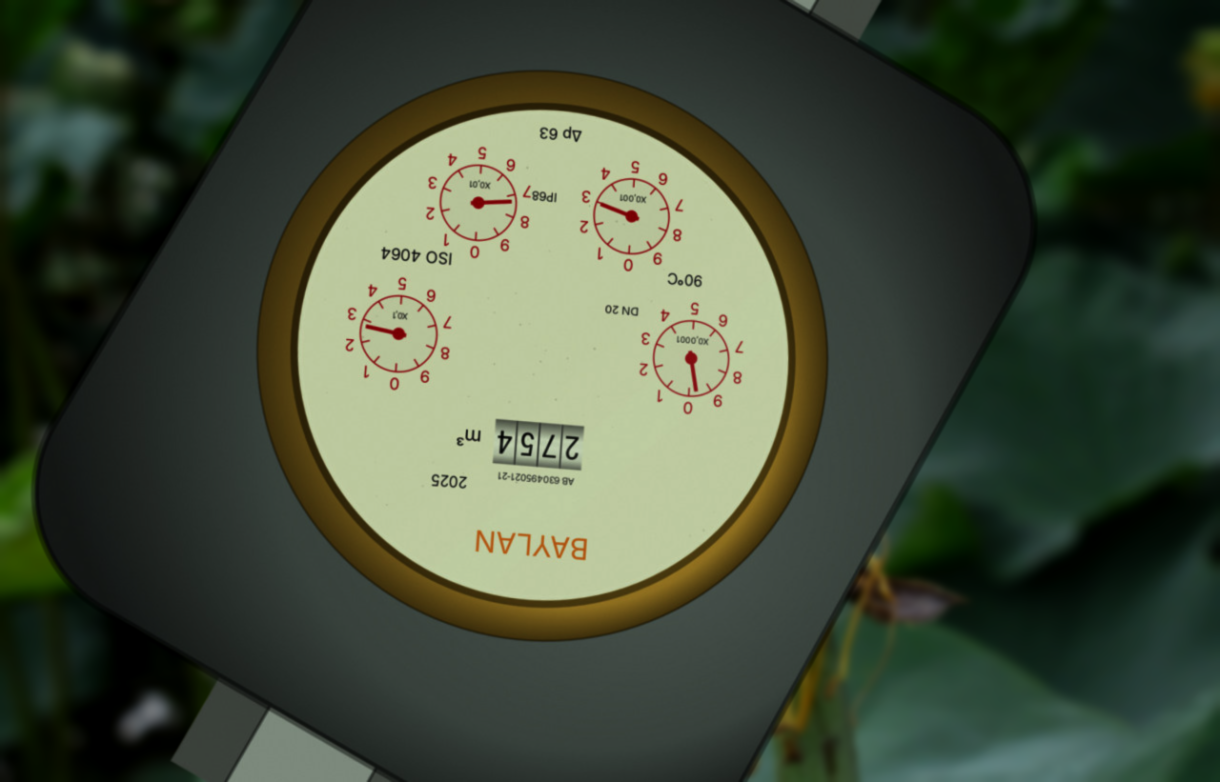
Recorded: 2754.2729,m³
